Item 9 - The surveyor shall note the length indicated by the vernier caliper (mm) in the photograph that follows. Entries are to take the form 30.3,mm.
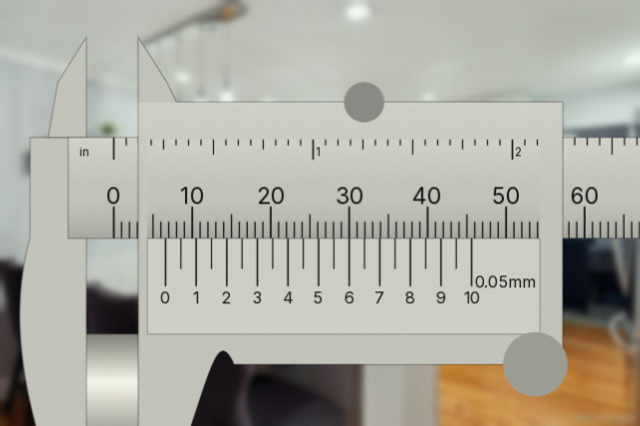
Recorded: 6.6,mm
